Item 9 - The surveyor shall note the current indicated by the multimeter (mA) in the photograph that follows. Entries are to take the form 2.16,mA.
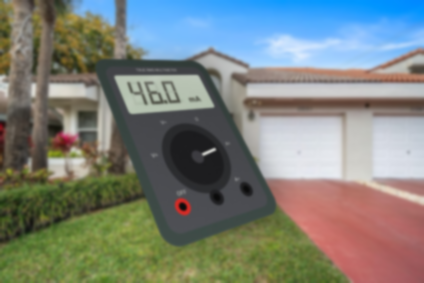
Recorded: 46.0,mA
